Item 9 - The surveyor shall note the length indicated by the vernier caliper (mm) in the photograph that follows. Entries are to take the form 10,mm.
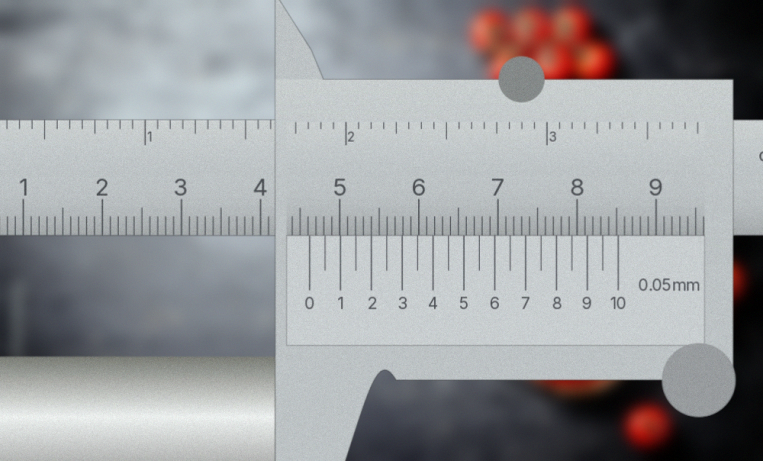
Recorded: 46.2,mm
